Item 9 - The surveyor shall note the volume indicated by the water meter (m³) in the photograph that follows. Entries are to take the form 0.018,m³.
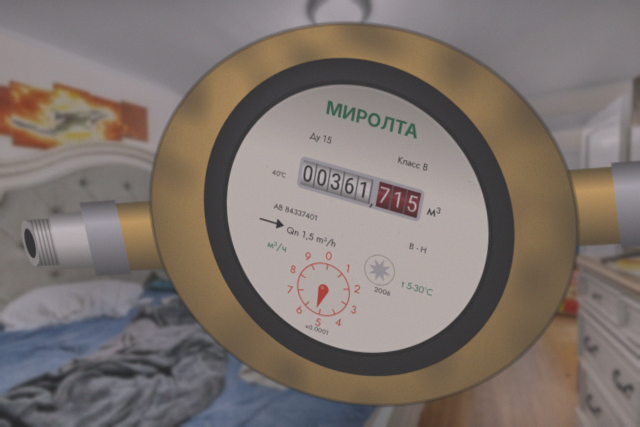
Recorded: 361.7155,m³
